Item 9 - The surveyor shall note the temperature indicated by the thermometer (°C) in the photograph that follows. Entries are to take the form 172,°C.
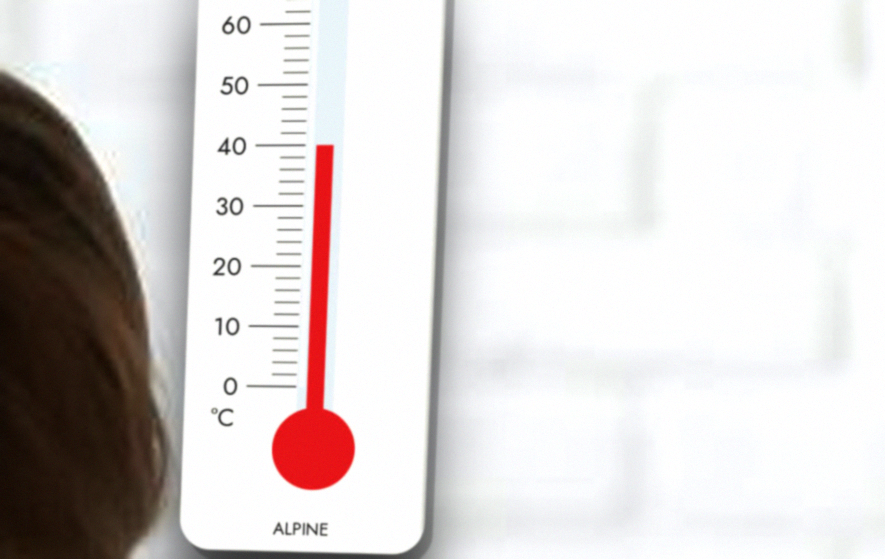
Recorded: 40,°C
